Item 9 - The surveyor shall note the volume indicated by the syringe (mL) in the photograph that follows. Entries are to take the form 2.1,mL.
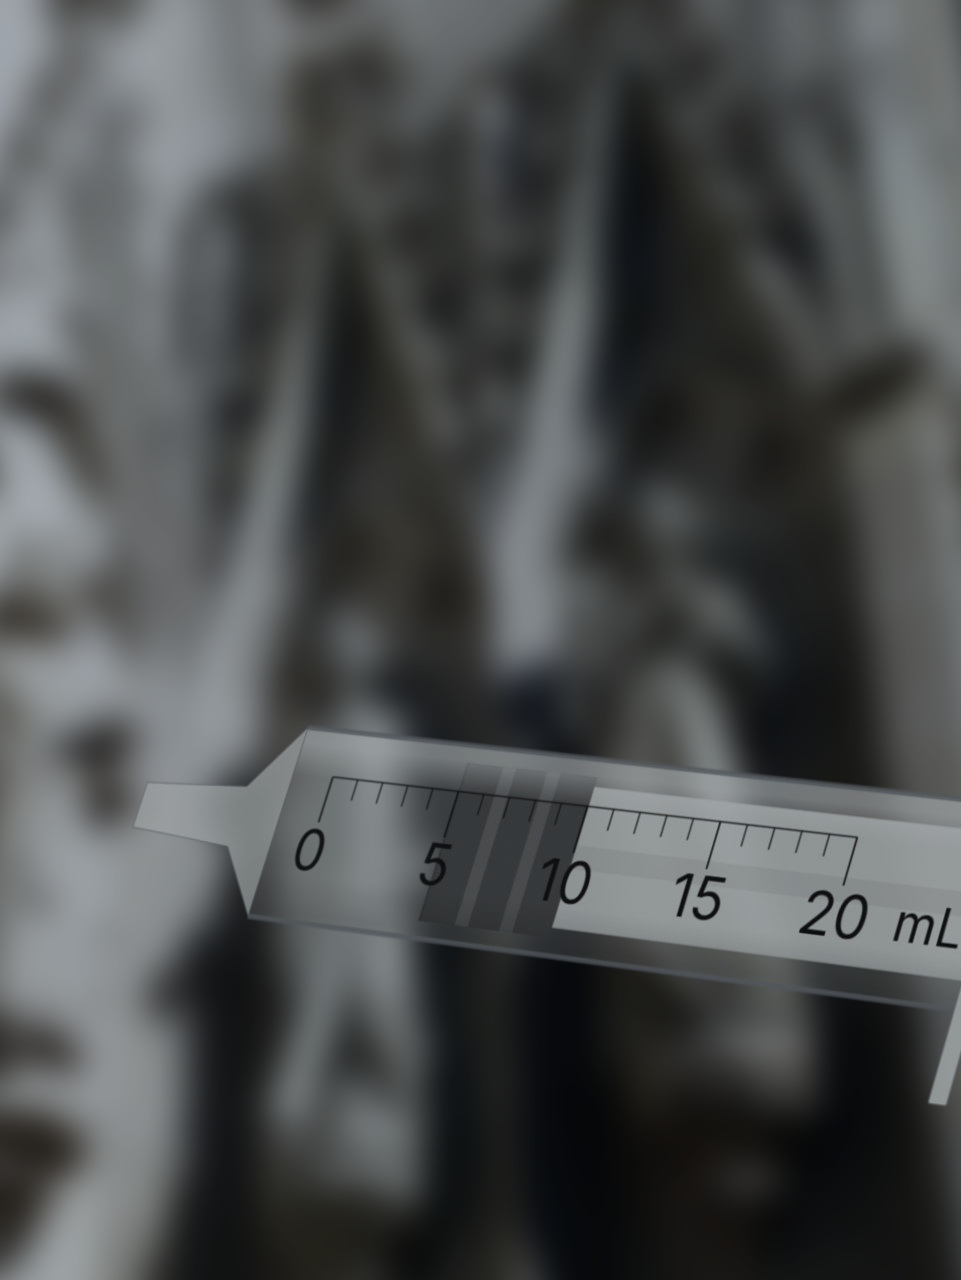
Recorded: 5,mL
